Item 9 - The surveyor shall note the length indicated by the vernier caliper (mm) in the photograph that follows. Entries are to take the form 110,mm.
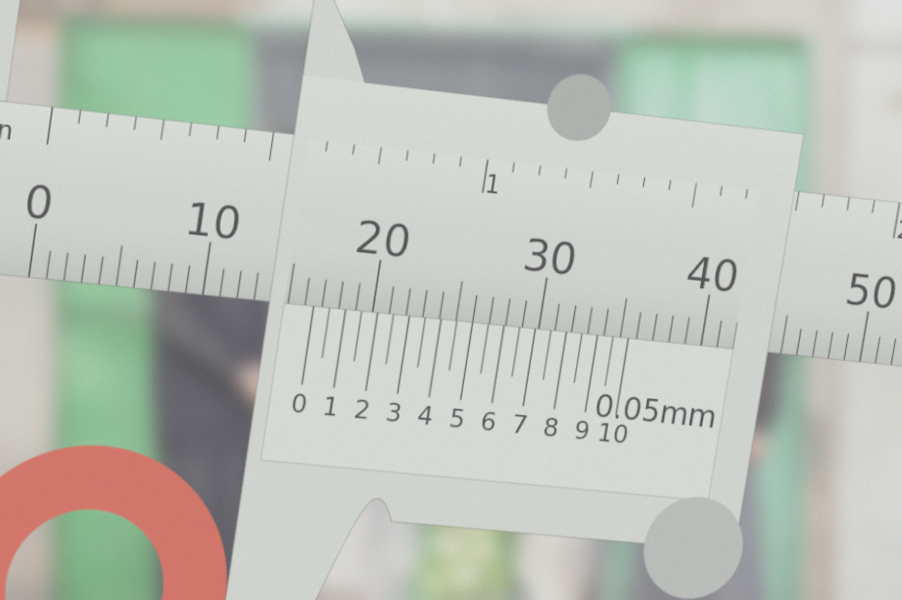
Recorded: 16.5,mm
